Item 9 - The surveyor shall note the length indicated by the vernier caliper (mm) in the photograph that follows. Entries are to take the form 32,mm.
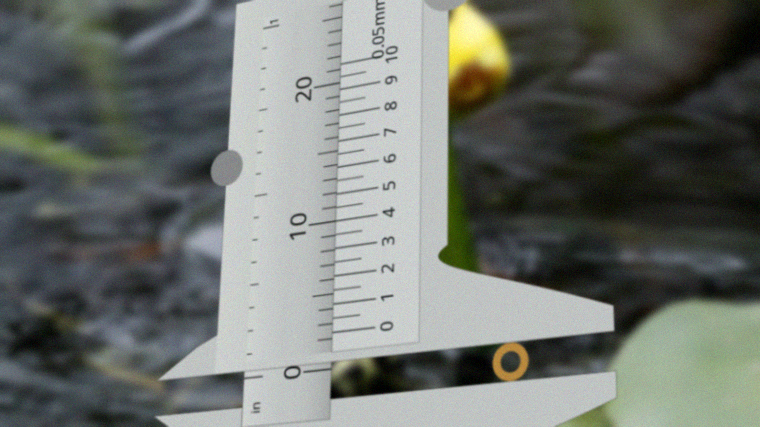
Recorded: 2.4,mm
